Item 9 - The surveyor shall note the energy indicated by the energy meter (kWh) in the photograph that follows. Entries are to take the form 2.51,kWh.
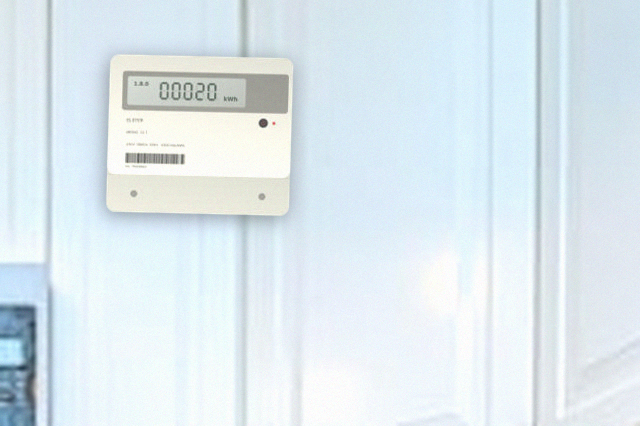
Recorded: 20,kWh
